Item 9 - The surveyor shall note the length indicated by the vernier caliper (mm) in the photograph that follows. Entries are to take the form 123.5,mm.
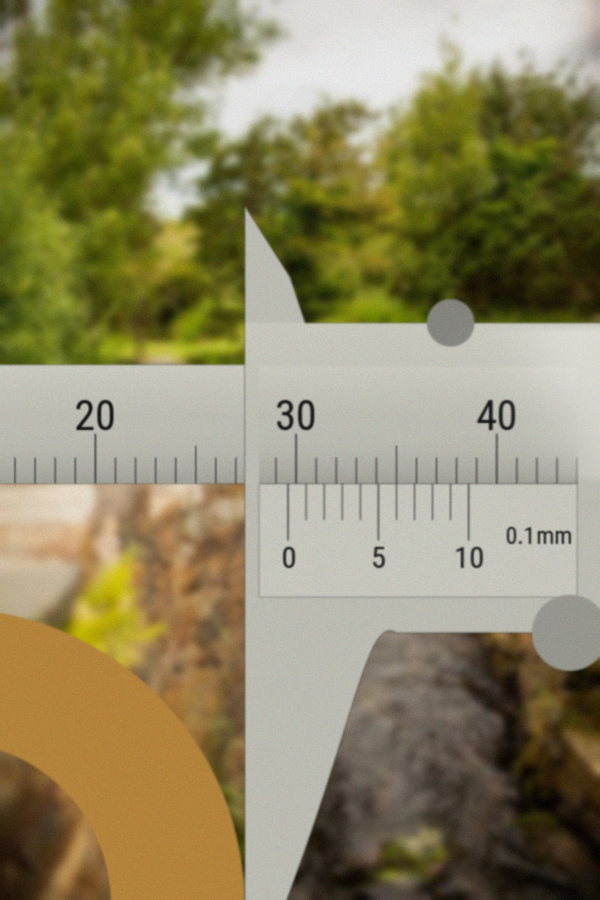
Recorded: 29.6,mm
